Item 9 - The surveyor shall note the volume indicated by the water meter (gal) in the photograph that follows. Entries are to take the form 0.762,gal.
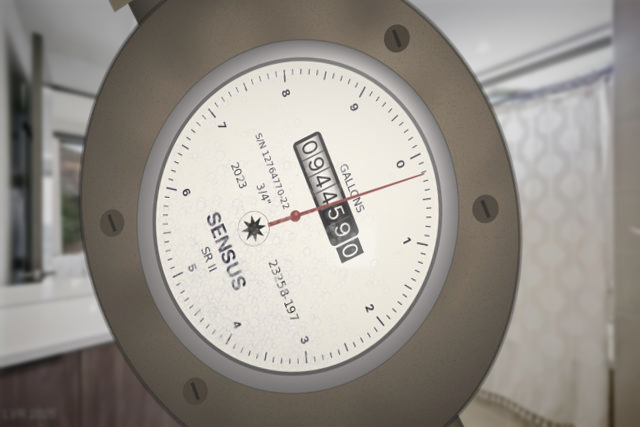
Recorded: 944590.2,gal
